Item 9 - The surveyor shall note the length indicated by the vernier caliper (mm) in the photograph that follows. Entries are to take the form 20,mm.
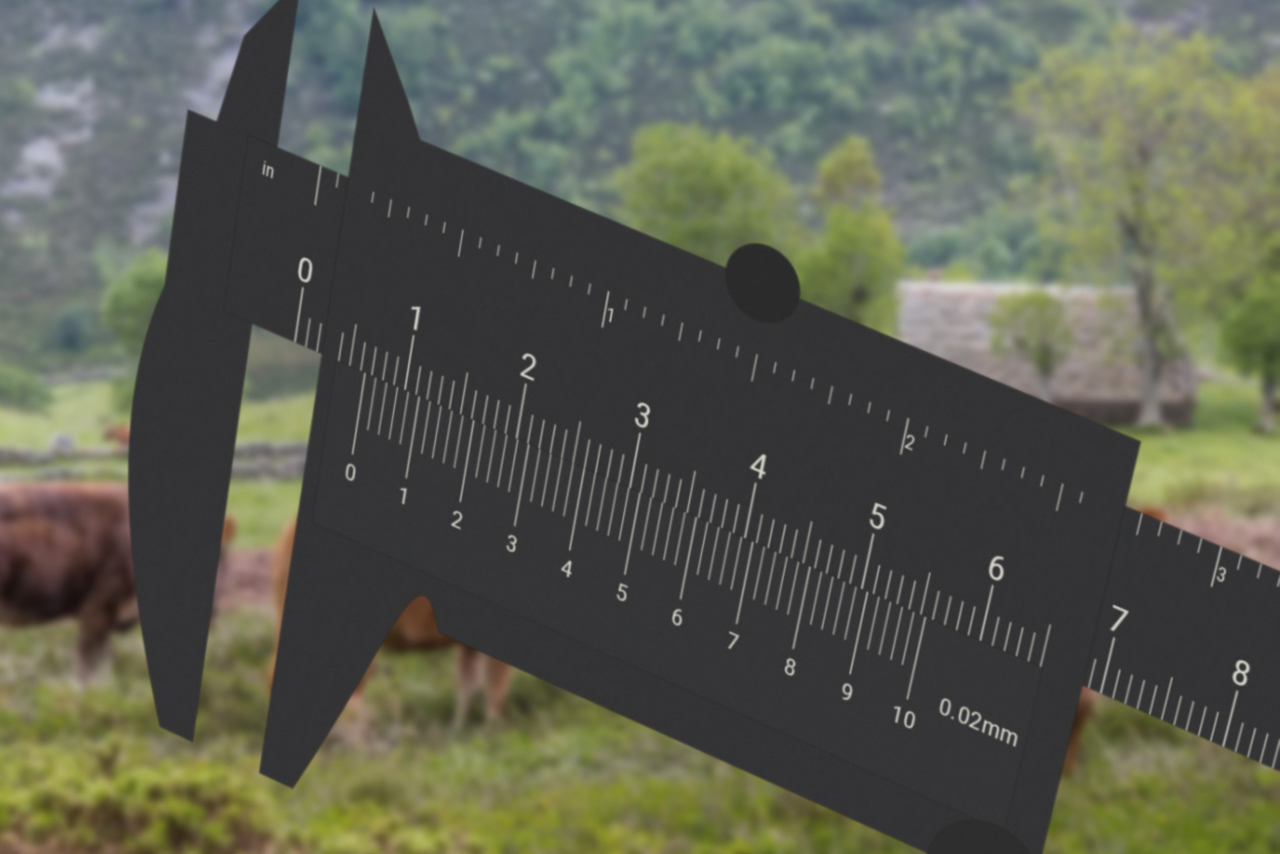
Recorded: 6.4,mm
